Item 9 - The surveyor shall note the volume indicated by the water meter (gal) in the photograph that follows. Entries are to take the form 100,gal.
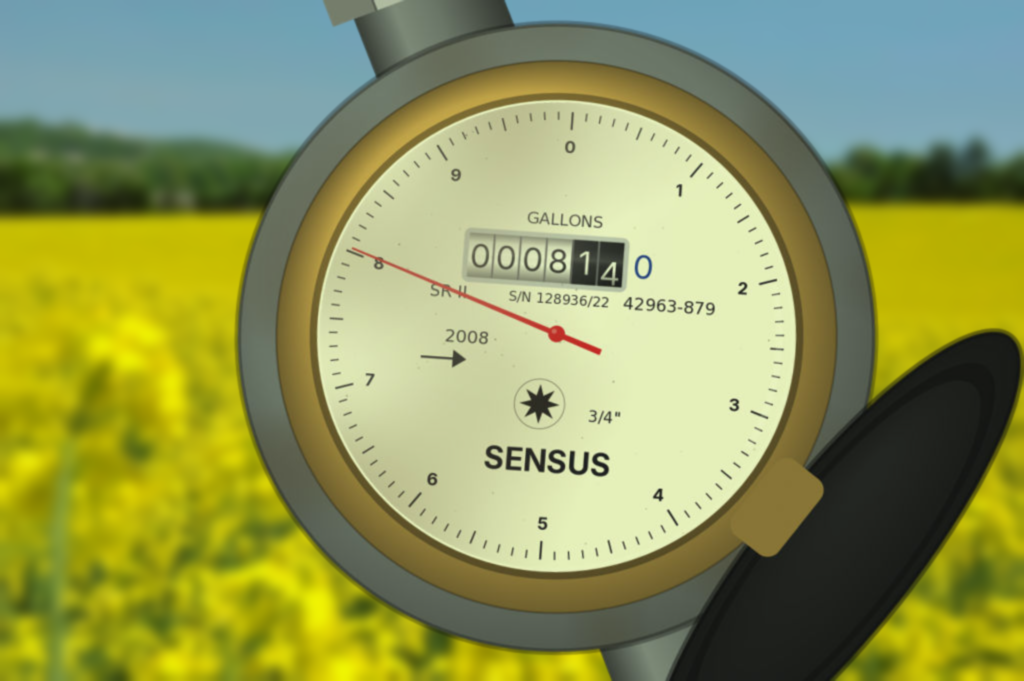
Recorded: 8138.0,gal
